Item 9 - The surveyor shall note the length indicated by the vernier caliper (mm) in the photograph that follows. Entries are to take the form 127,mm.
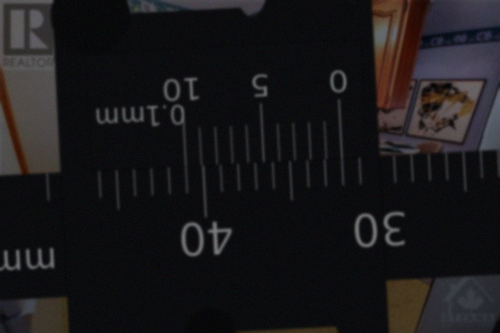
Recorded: 32.0,mm
